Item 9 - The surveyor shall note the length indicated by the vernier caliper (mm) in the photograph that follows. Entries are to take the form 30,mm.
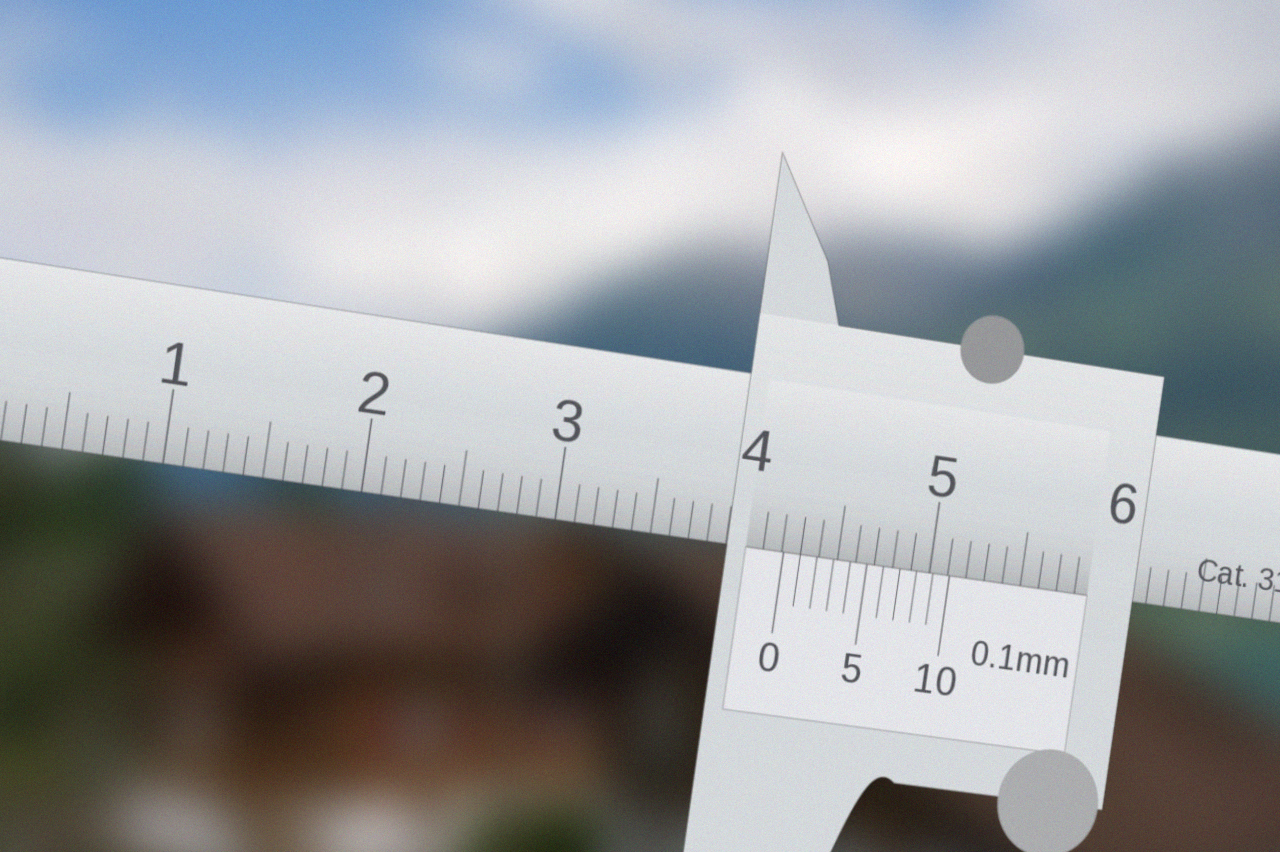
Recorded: 42.1,mm
